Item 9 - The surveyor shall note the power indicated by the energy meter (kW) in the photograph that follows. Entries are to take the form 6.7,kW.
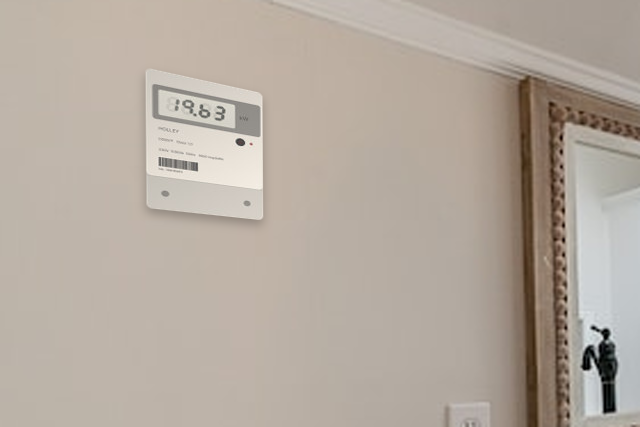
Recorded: 19.63,kW
